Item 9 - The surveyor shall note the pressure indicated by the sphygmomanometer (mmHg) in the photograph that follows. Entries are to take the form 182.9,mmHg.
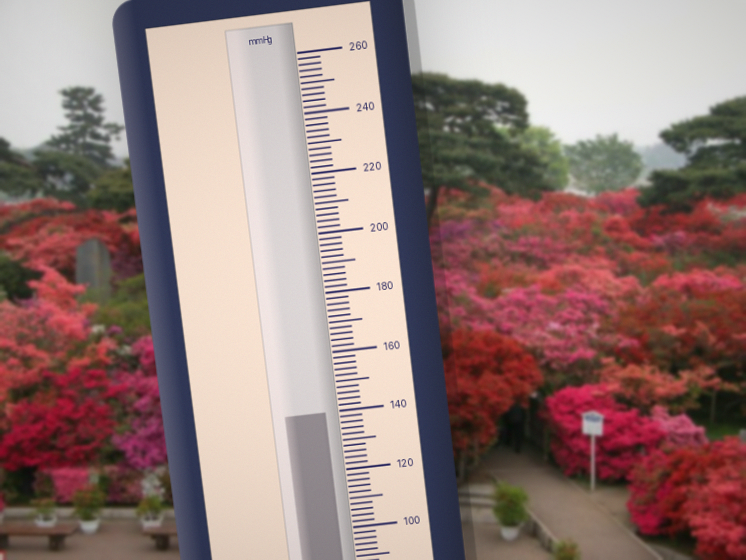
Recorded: 140,mmHg
